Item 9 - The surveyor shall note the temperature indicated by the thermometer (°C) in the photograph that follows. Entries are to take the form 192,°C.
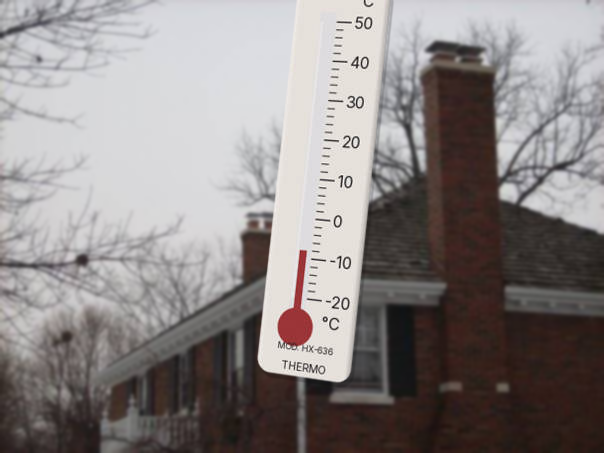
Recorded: -8,°C
